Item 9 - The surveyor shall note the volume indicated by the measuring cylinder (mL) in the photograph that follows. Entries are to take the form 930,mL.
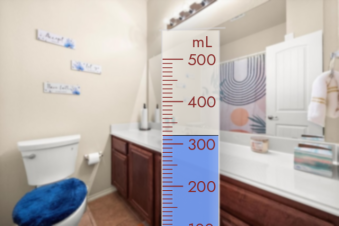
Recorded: 320,mL
